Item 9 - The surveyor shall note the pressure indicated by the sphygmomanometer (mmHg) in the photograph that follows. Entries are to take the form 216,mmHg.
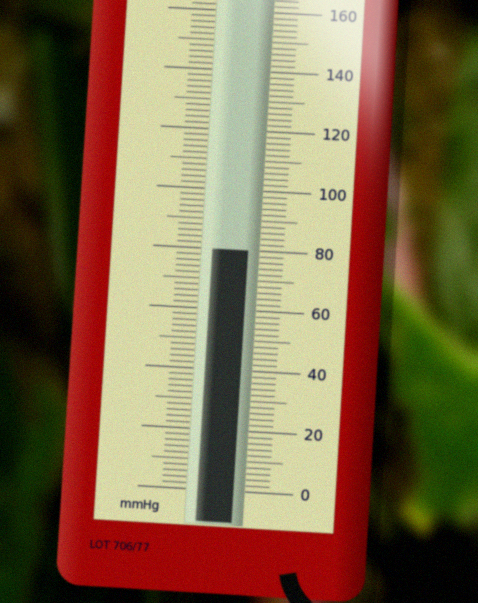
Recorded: 80,mmHg
